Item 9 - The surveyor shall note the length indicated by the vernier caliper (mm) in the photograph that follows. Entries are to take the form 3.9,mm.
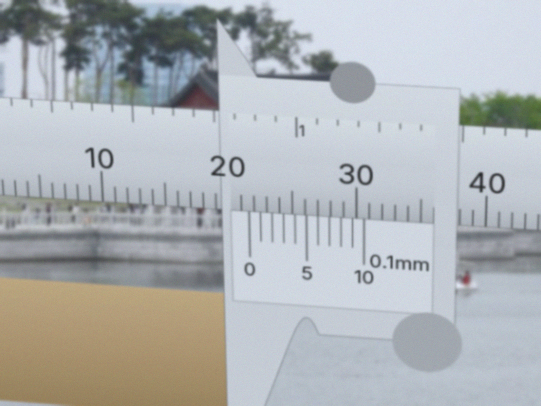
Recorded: 21.6,mm
